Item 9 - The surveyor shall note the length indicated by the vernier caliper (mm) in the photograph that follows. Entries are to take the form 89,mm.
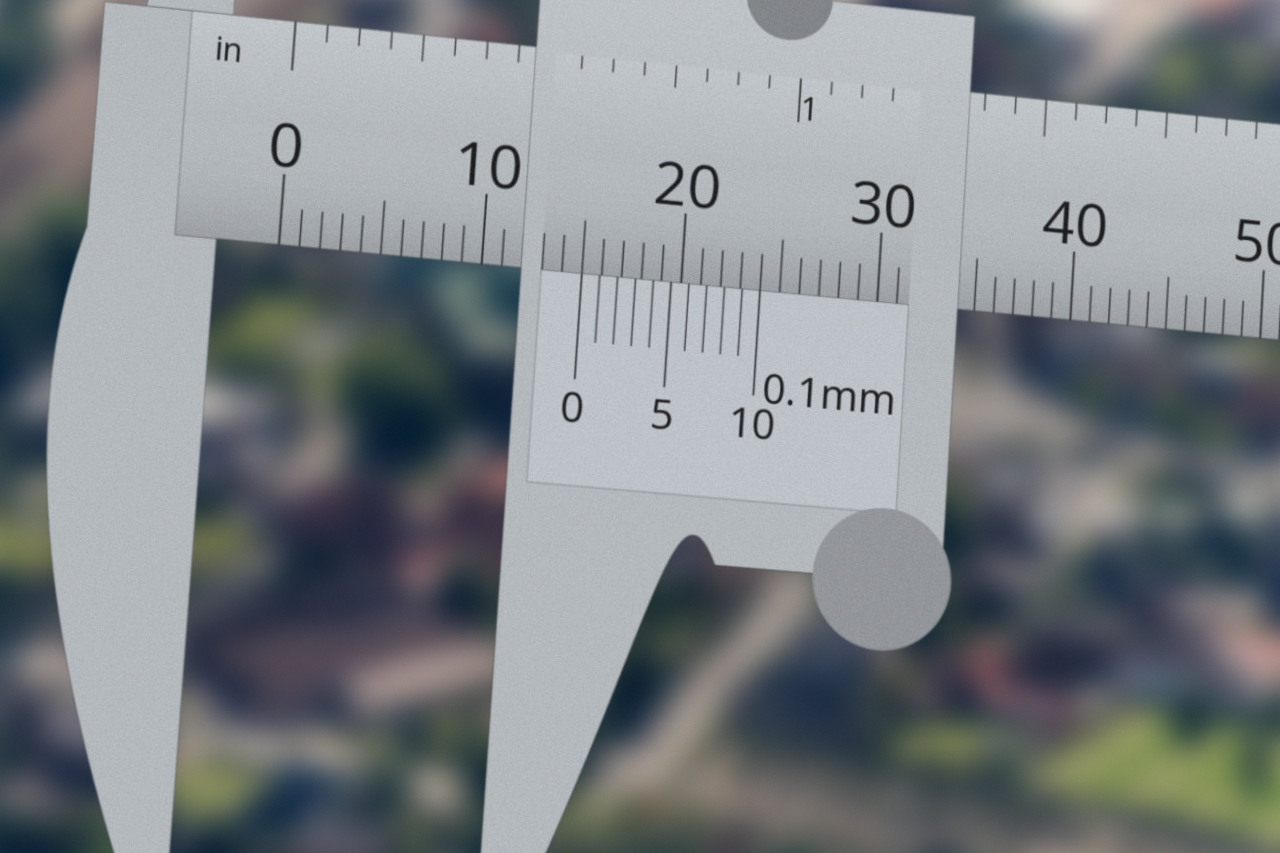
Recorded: 15.0,mm
